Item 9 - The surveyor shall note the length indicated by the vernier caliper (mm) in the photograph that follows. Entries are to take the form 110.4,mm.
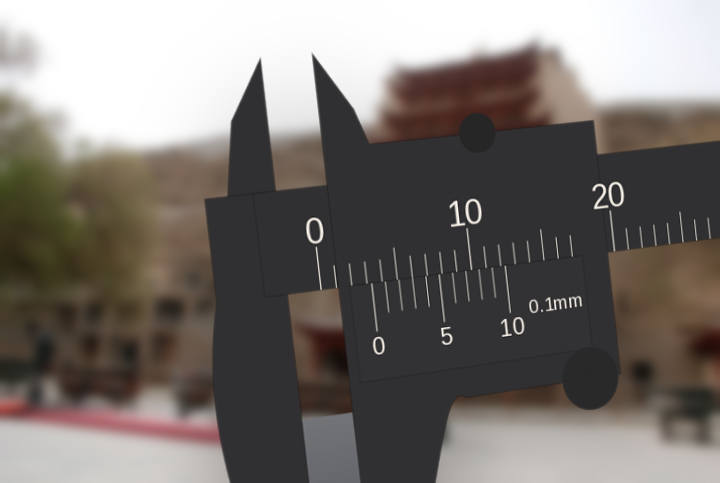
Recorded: 3.3,mm
